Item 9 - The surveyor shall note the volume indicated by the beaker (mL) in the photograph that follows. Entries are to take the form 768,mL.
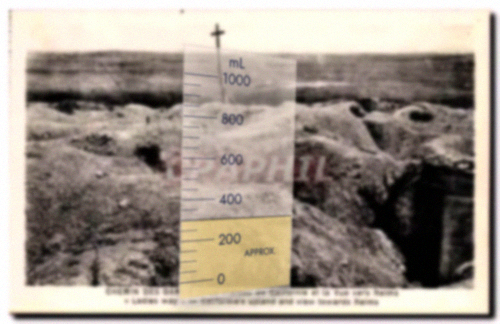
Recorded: 300,mL
